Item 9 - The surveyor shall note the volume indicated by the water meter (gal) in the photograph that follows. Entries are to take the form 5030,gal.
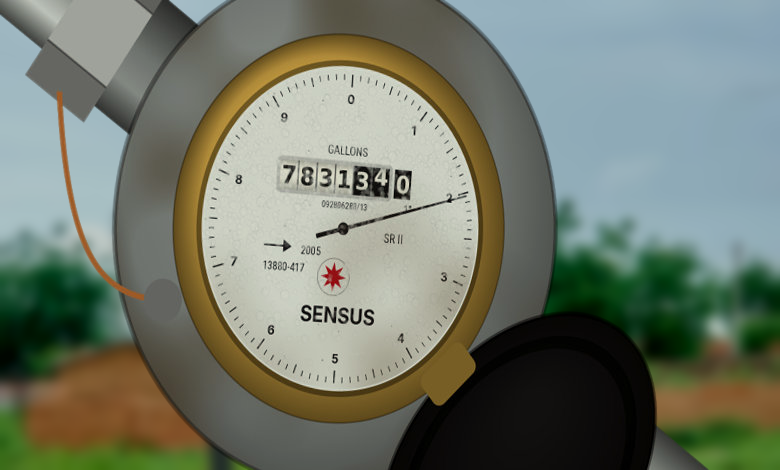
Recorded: 7831342.0,gal
